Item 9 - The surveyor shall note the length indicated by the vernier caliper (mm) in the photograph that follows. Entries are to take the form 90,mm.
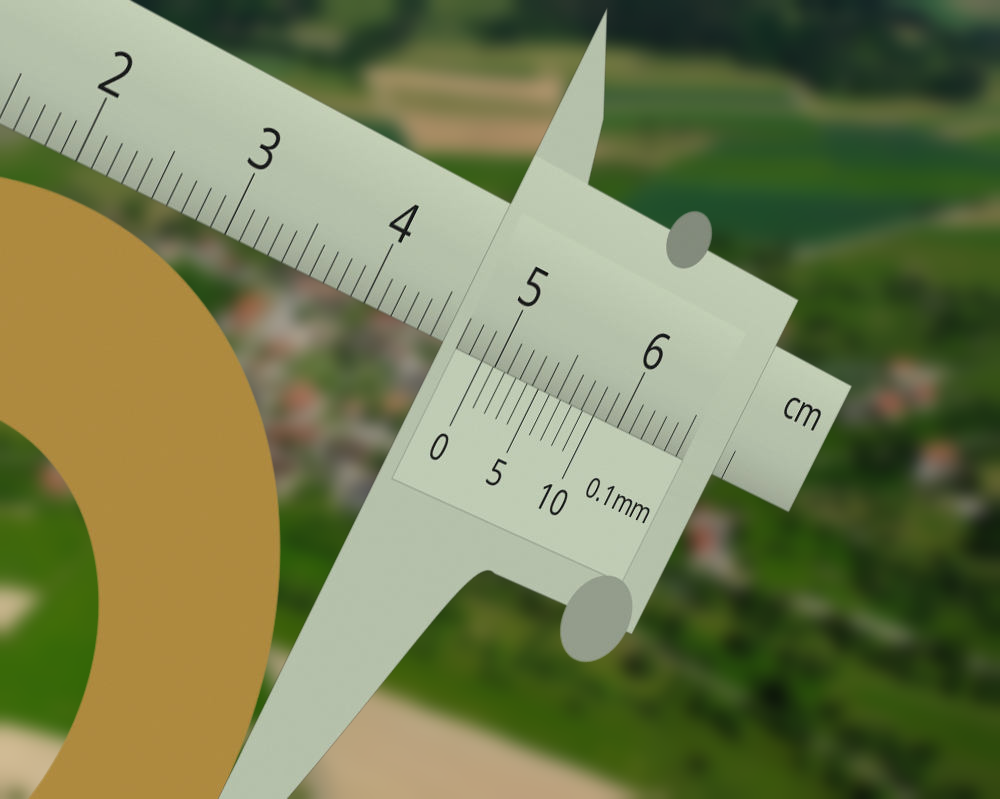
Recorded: 49.0,mm
